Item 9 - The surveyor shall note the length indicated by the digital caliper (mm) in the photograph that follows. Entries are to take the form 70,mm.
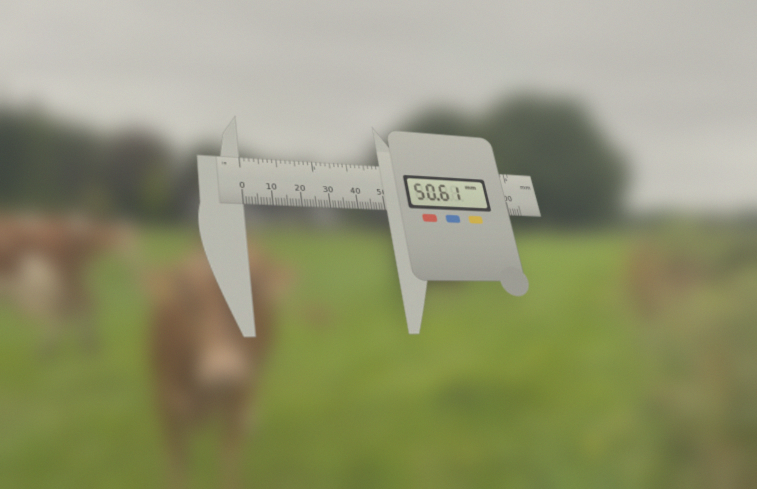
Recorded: 50.61,mm
